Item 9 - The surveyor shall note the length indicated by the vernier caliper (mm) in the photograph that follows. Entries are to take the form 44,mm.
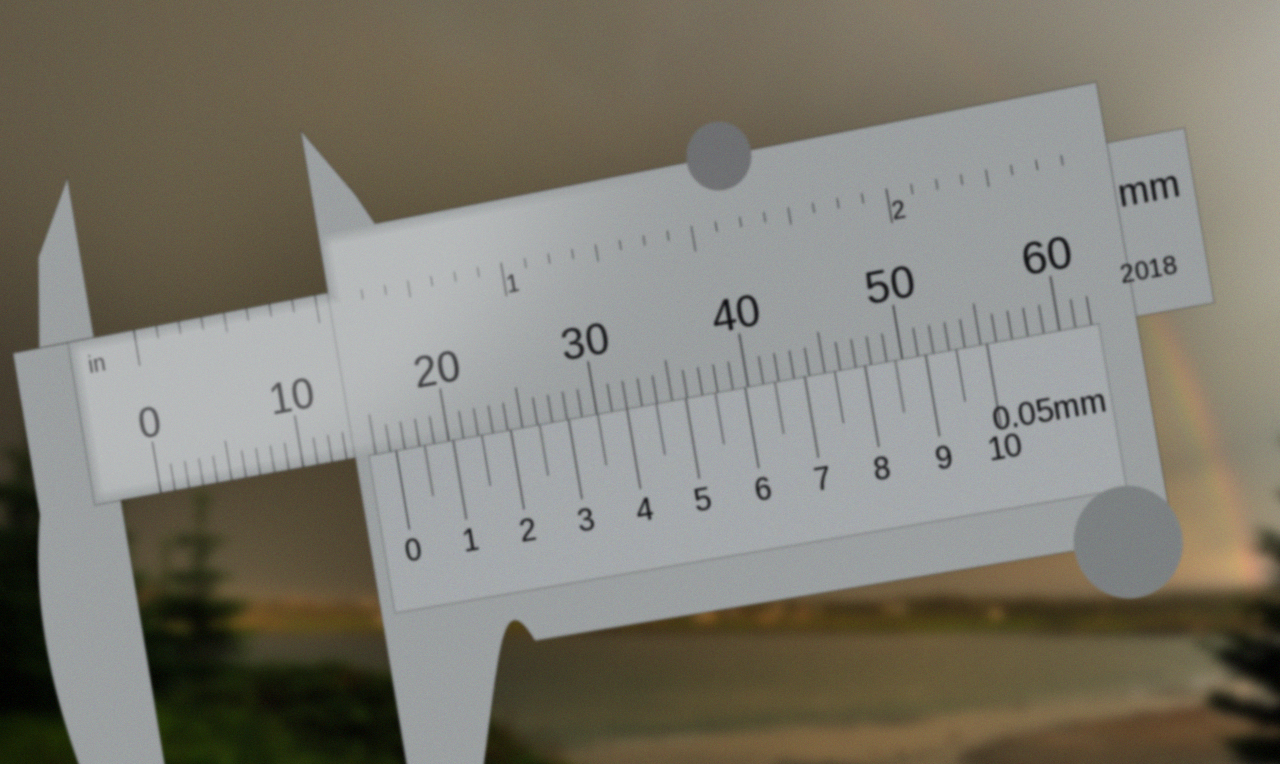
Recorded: 16.4,mm
